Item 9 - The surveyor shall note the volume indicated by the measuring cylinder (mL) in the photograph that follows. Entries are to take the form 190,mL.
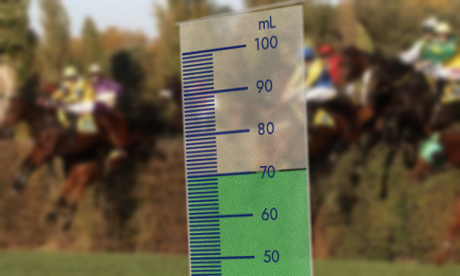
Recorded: 70,mL
